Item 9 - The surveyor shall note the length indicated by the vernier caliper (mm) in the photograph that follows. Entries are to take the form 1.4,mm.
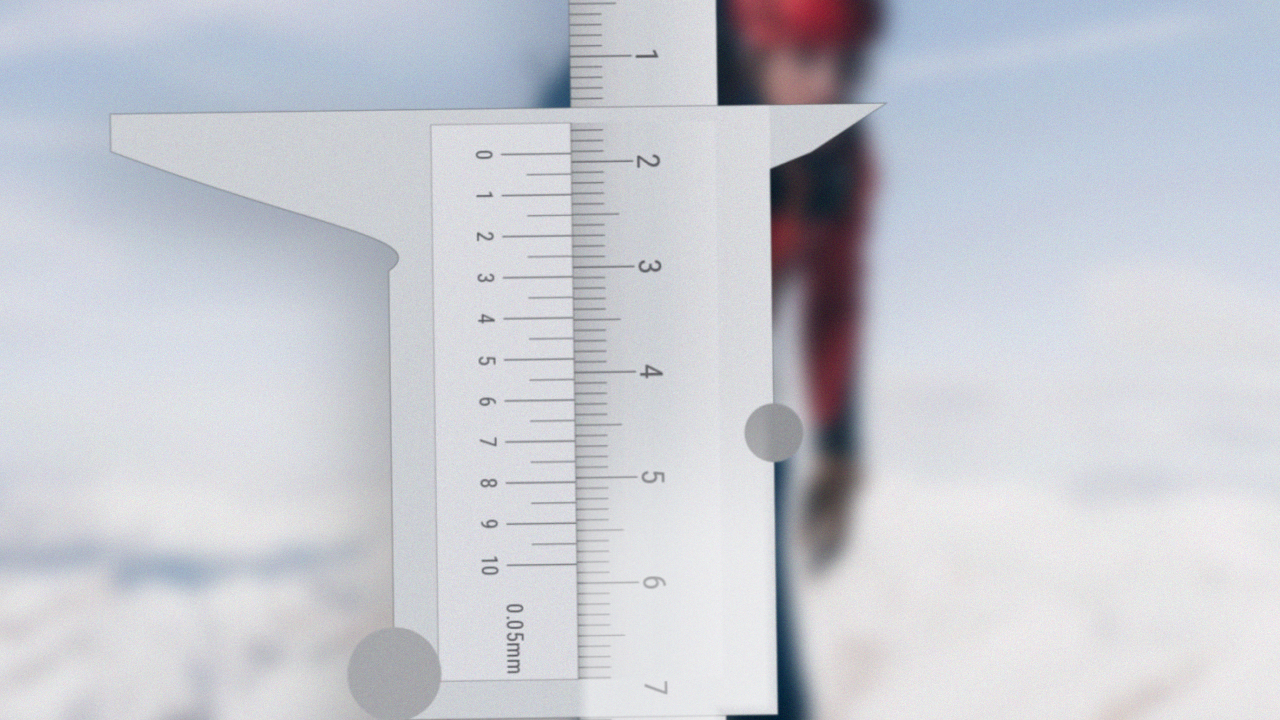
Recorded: 19.2,mm
